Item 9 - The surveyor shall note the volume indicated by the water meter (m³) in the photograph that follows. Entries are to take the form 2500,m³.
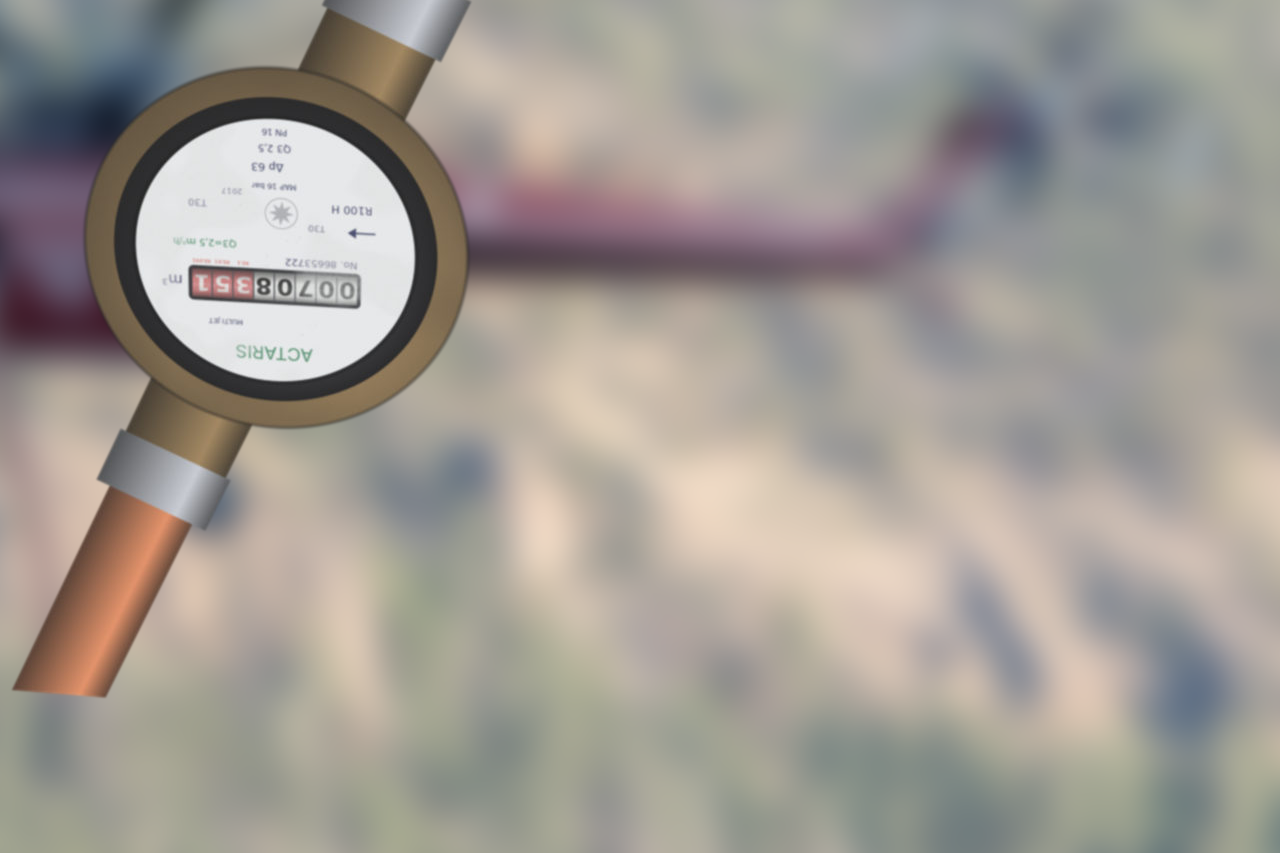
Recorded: 708.351,m³
